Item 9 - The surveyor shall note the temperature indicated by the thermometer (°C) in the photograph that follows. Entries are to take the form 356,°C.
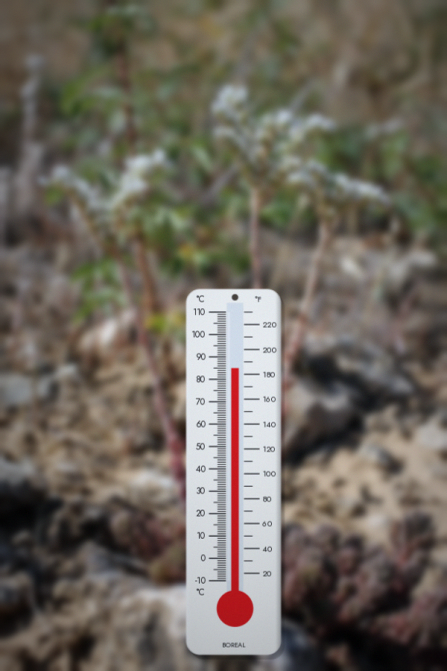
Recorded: 85,°C
